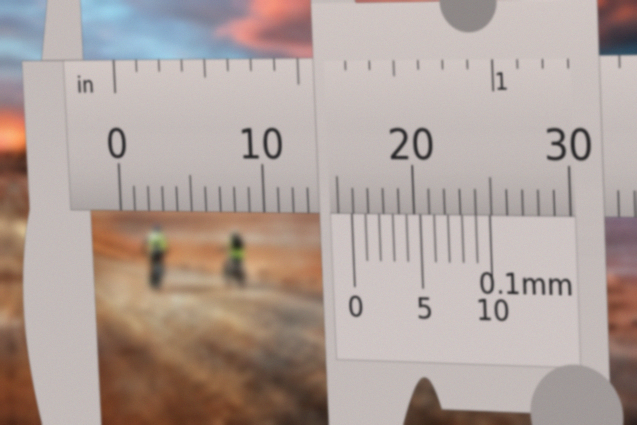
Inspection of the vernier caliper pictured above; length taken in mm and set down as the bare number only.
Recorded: 15.9
